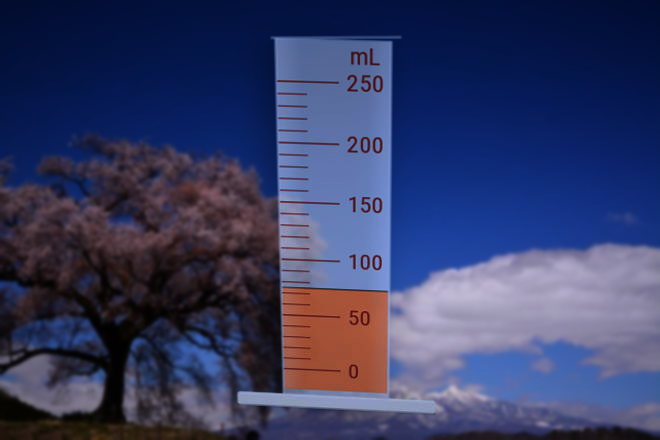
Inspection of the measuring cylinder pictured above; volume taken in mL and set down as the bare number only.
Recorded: 75
